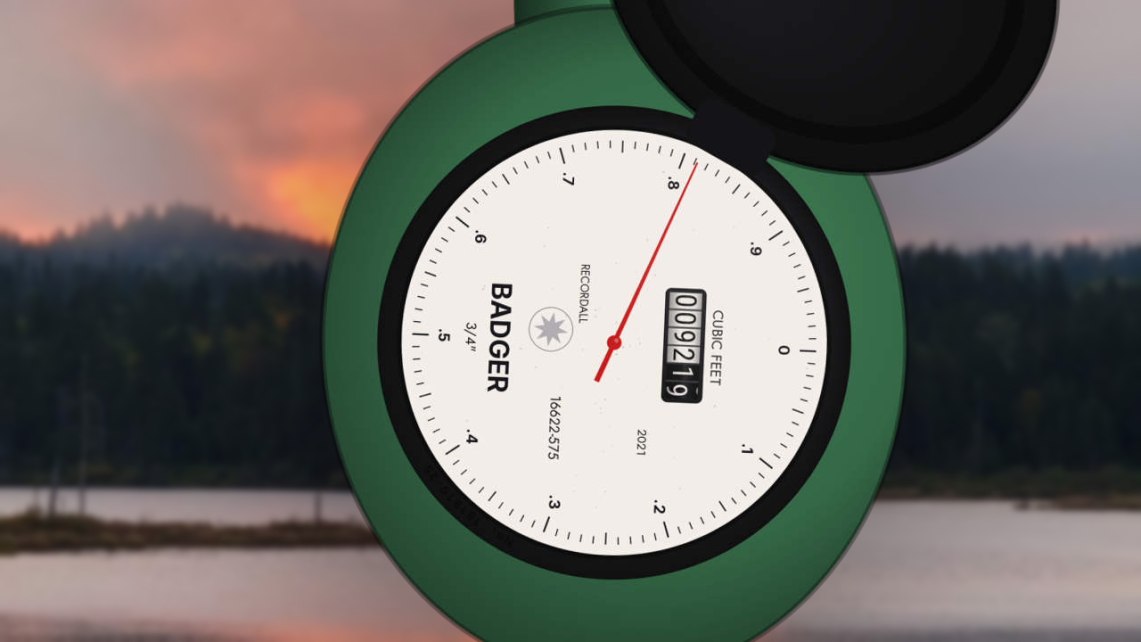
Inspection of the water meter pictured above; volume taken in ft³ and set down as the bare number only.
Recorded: 9218.81
